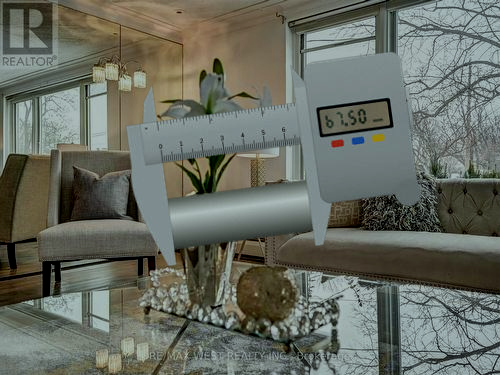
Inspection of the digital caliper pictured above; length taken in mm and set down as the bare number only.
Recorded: 67.50
